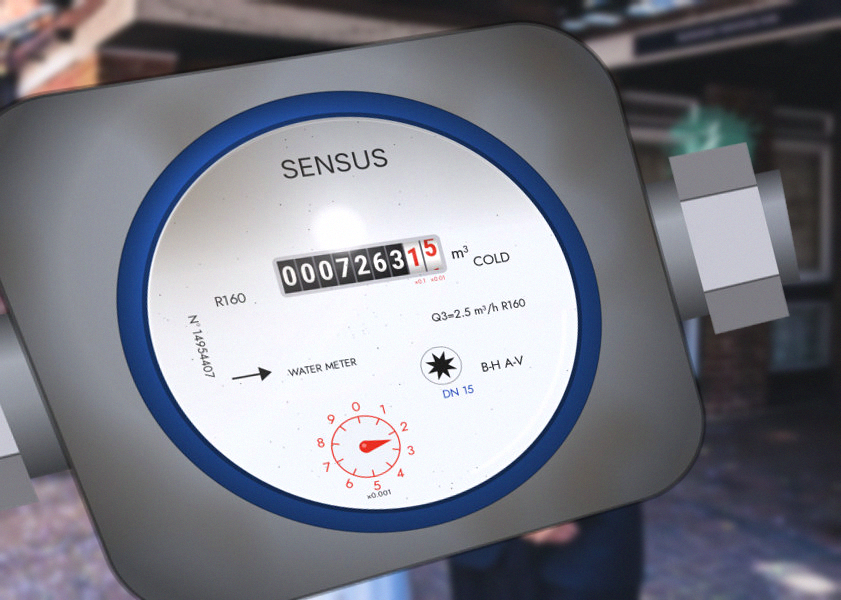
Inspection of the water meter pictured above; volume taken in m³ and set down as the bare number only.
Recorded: 7263.152
